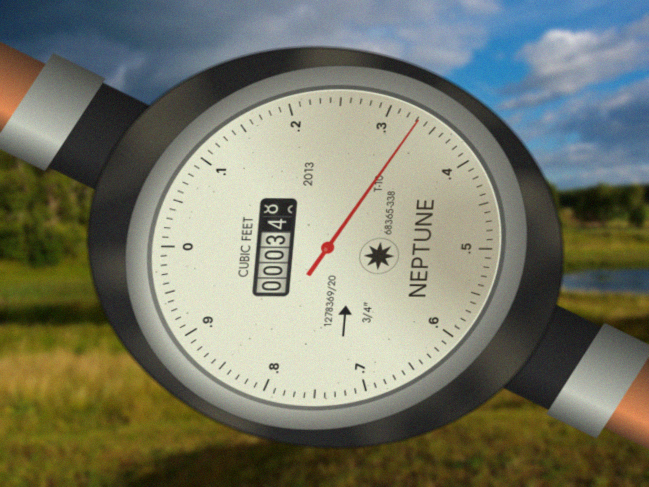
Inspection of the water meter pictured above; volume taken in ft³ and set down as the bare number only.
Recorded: 348.33
